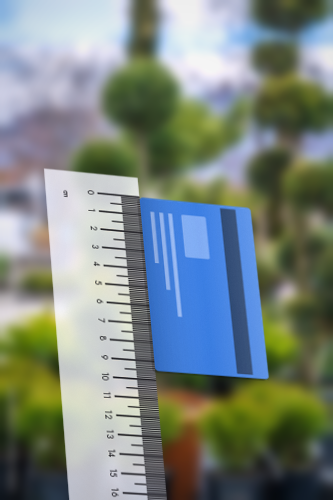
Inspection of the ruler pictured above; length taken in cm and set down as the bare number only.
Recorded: 9.5
